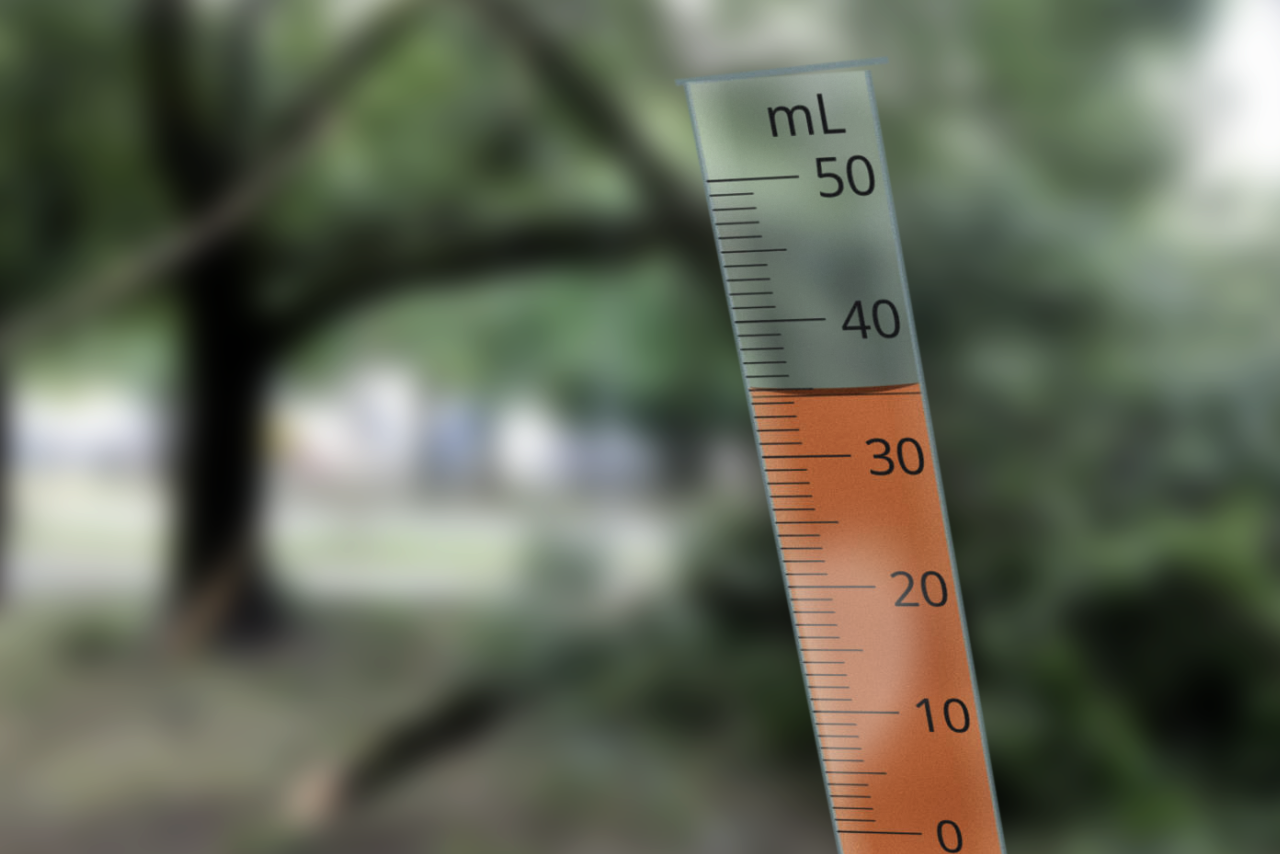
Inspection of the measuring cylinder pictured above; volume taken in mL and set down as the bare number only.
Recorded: 34.5
